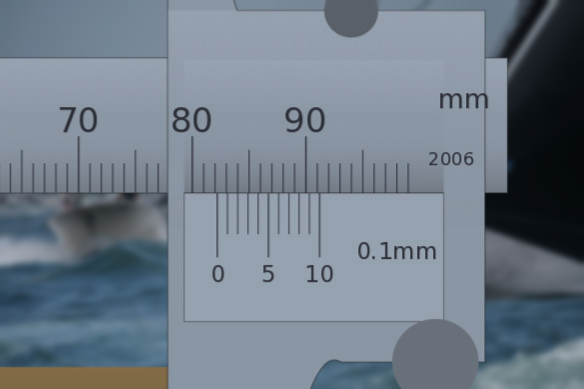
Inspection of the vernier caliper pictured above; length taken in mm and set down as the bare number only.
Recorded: 82.2
